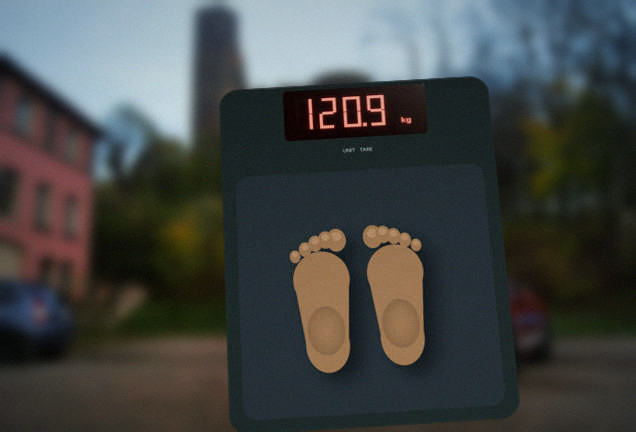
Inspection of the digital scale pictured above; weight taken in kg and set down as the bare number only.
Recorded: 120.9
